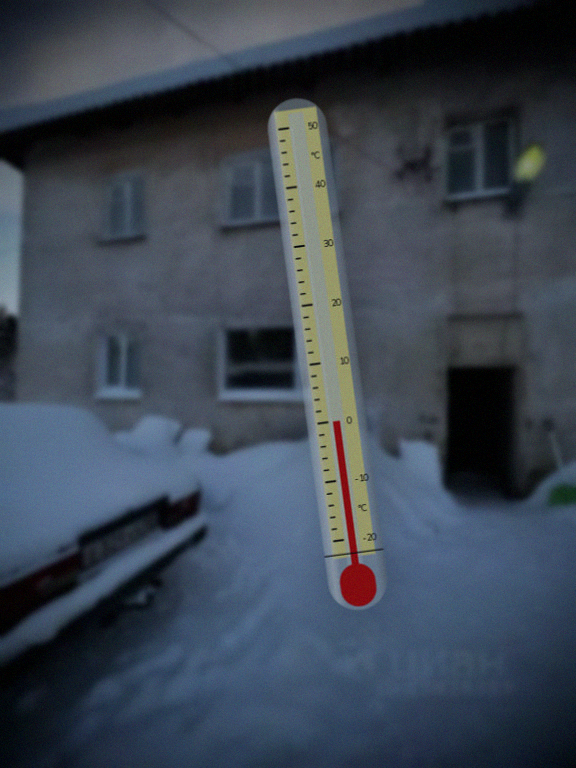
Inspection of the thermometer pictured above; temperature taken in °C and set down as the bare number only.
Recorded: 0
